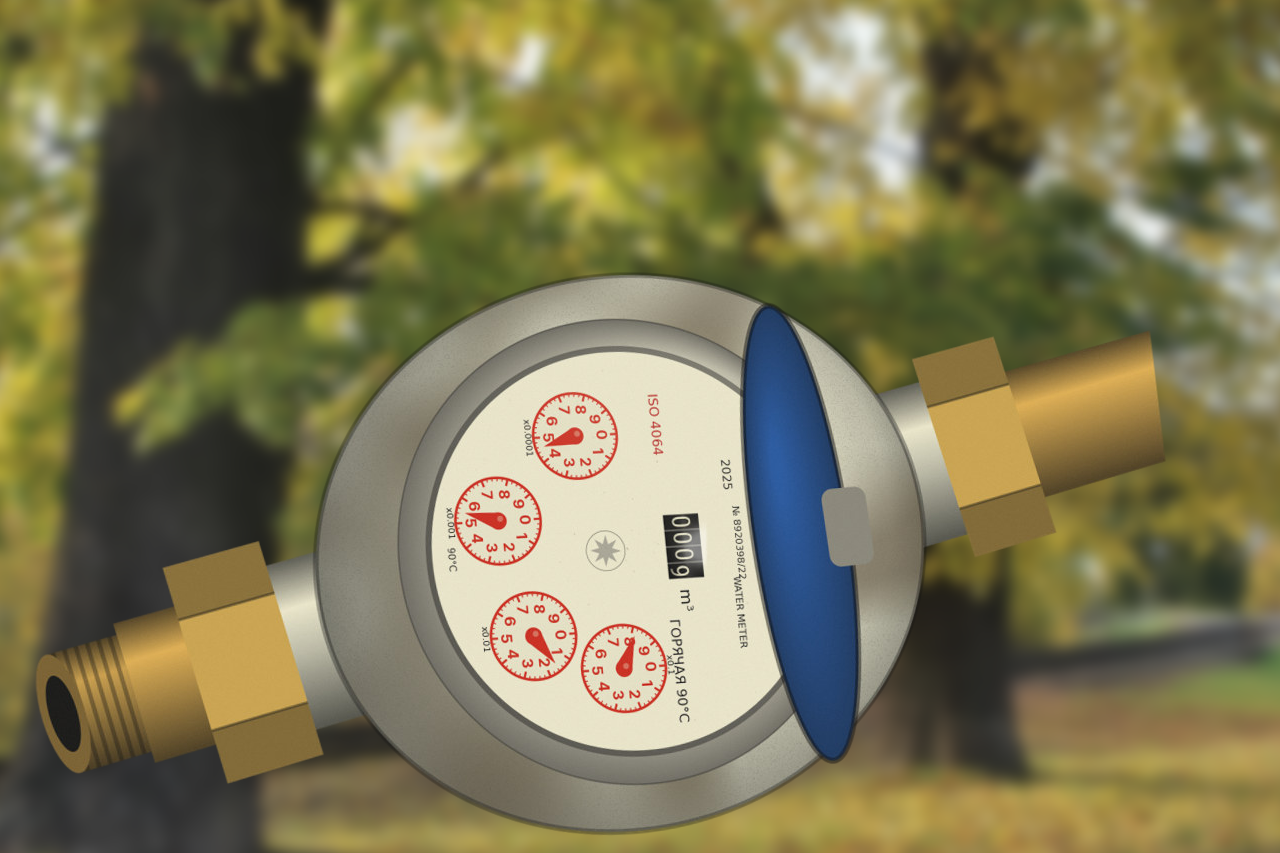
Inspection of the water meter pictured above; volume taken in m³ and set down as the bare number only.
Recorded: 8.8154
